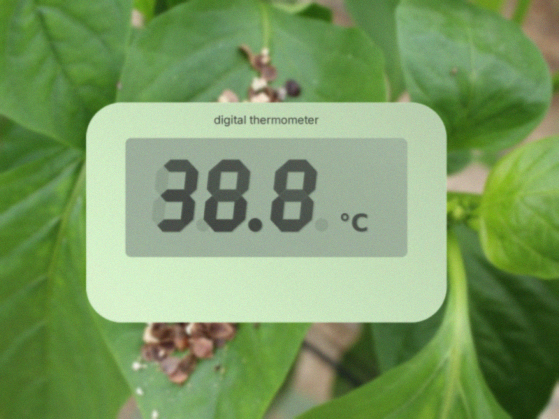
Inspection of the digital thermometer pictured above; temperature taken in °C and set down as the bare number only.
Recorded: 38.8
